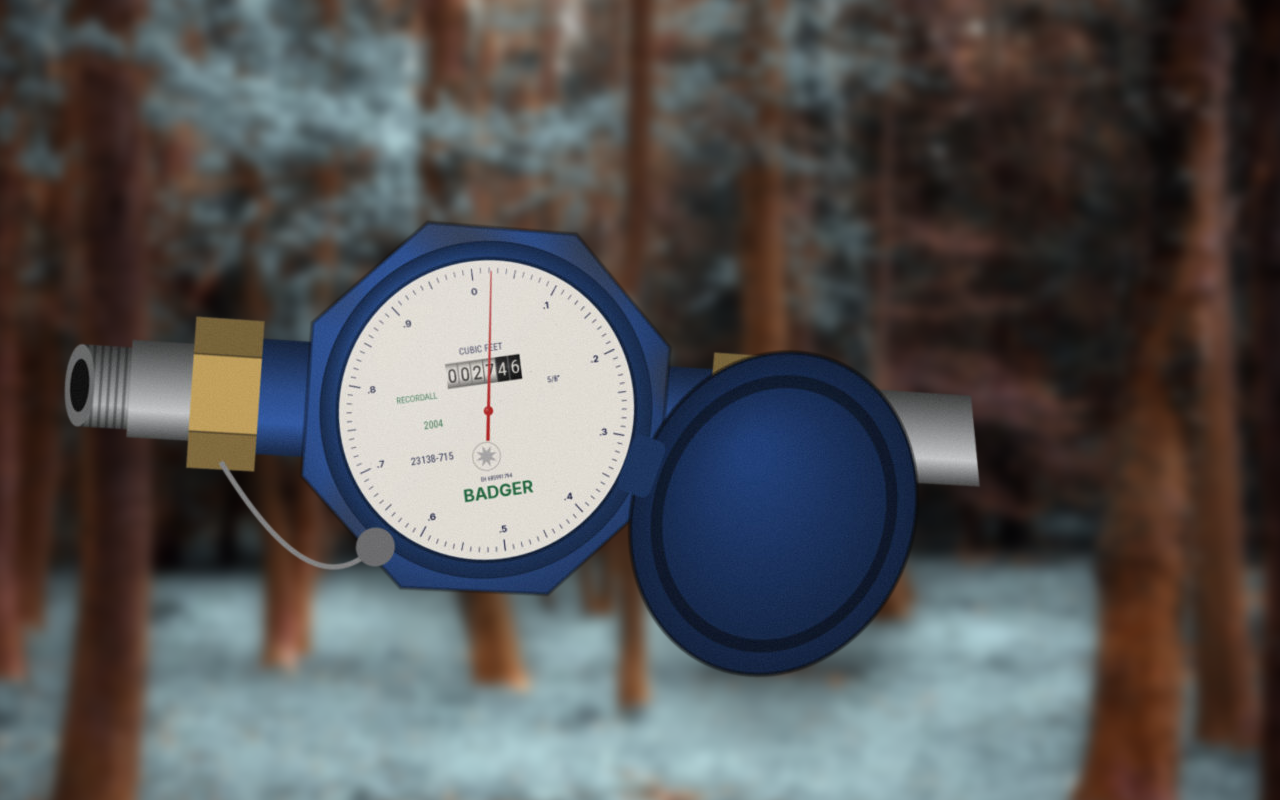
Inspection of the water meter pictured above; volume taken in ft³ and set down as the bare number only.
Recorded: 2746.02
